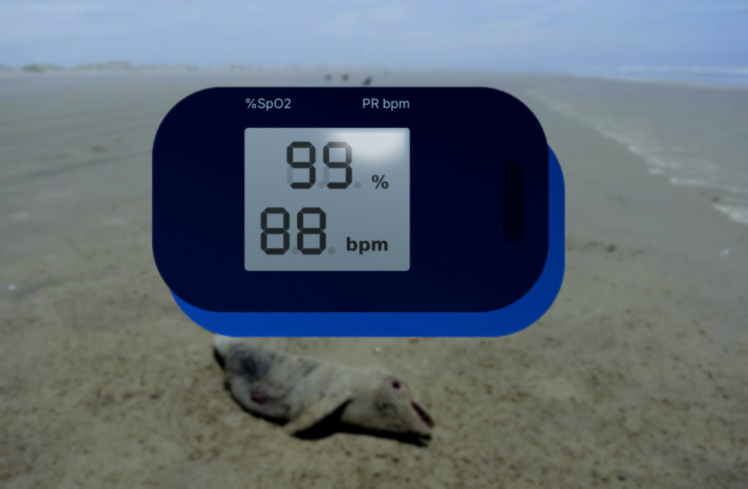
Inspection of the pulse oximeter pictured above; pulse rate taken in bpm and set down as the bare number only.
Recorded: 88
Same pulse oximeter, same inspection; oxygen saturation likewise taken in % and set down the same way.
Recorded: 99
